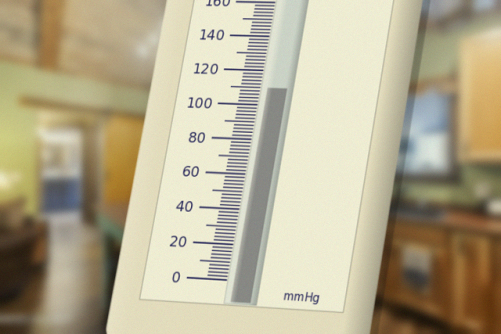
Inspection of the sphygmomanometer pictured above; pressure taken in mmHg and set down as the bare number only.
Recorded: 110
